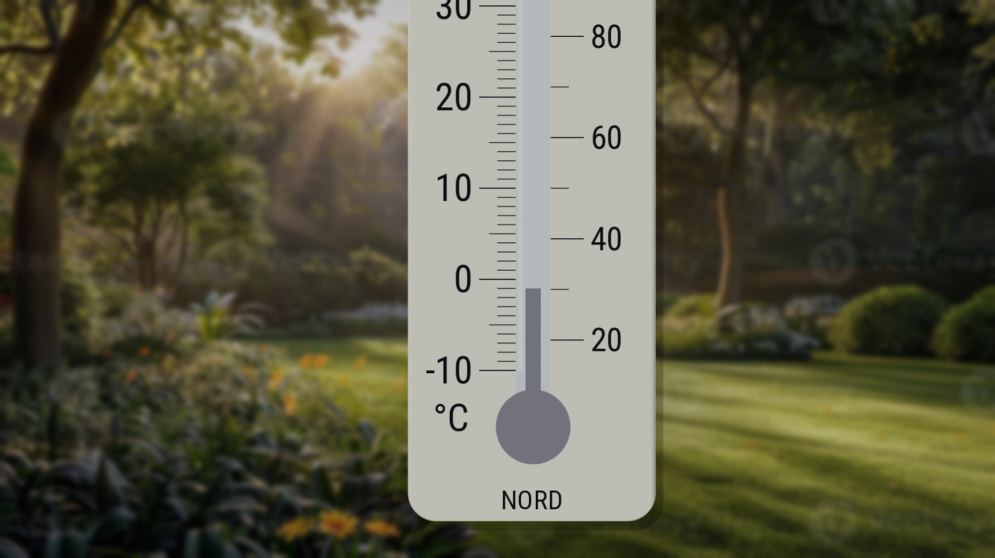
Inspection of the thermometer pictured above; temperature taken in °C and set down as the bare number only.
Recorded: -1
